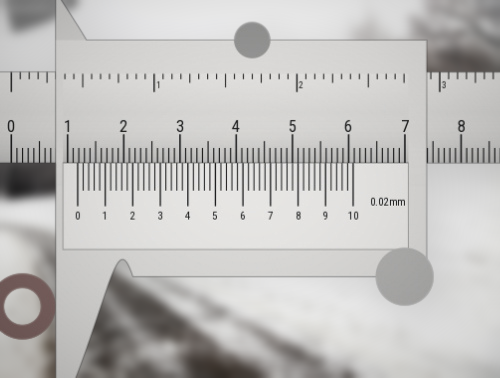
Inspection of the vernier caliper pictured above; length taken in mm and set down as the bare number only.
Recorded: 11.8
